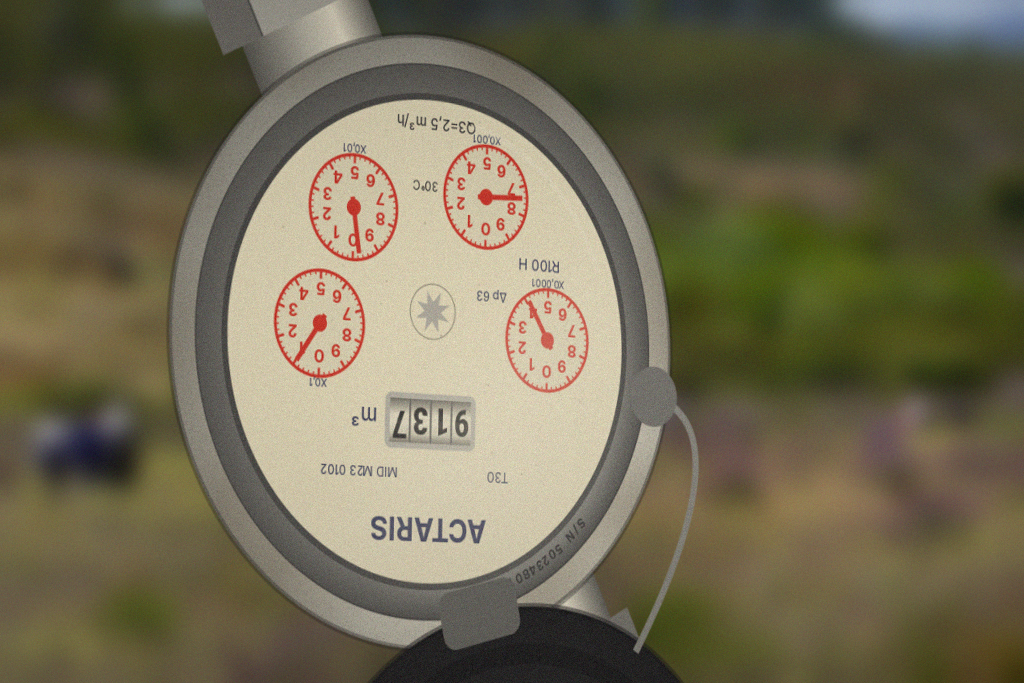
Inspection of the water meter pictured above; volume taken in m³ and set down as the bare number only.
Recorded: 9137.0974
